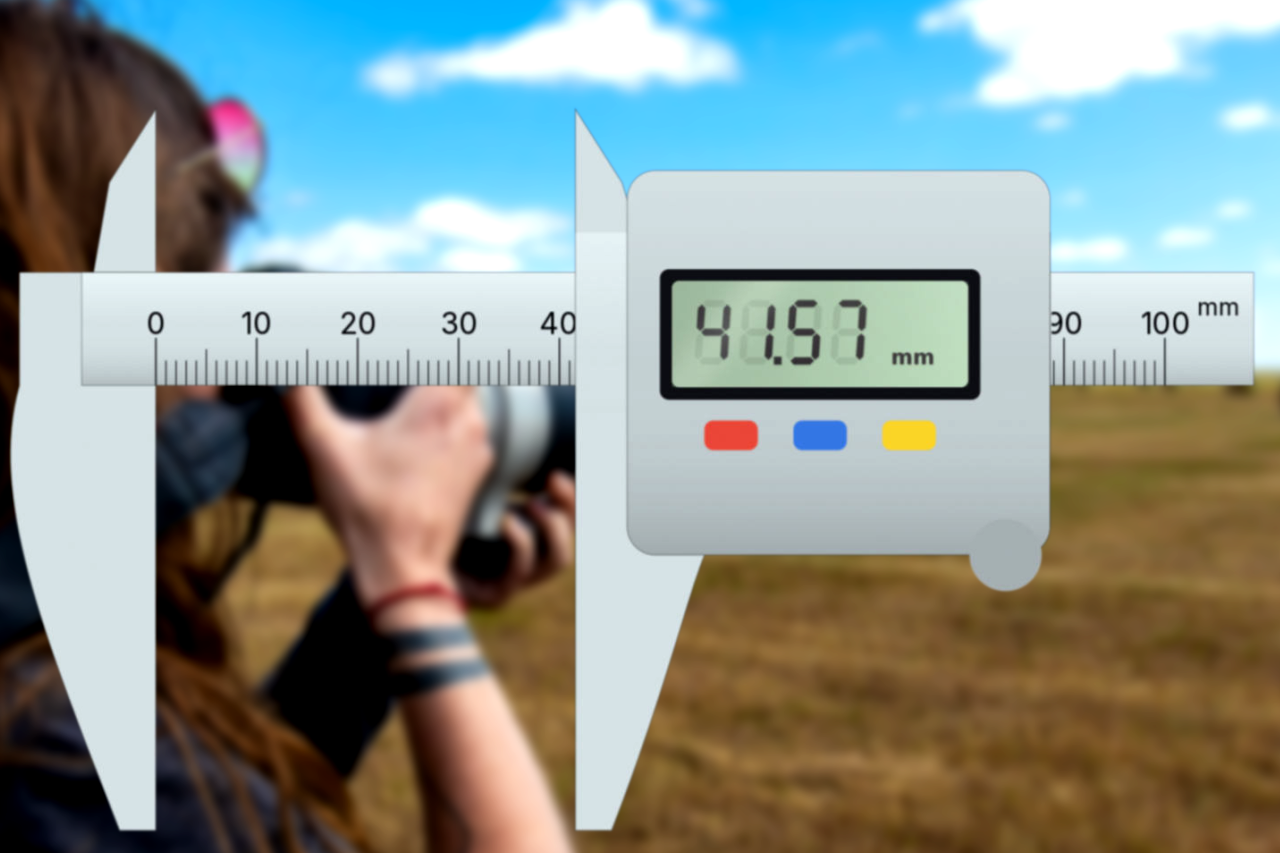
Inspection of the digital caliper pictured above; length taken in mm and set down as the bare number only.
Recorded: 41.57
